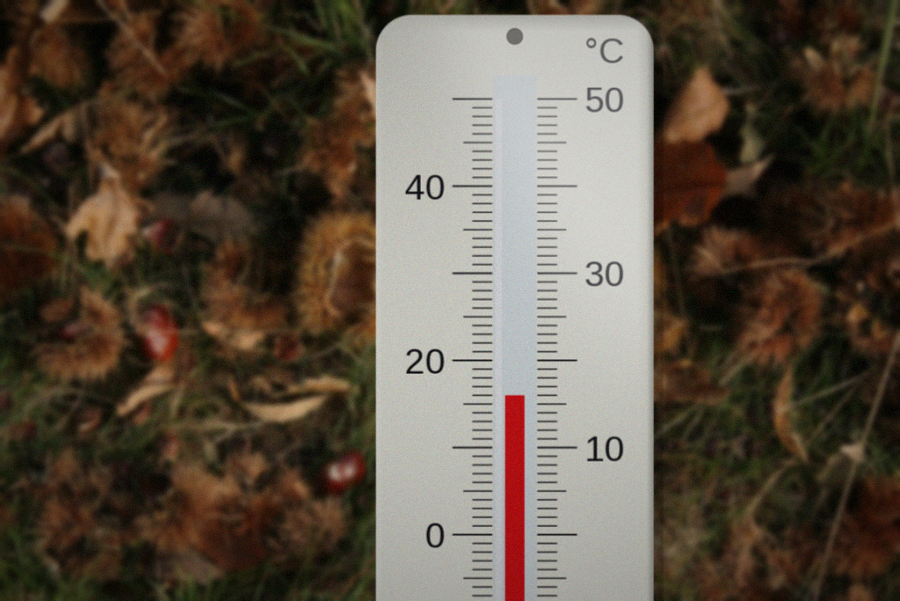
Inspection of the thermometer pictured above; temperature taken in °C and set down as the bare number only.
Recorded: 16
